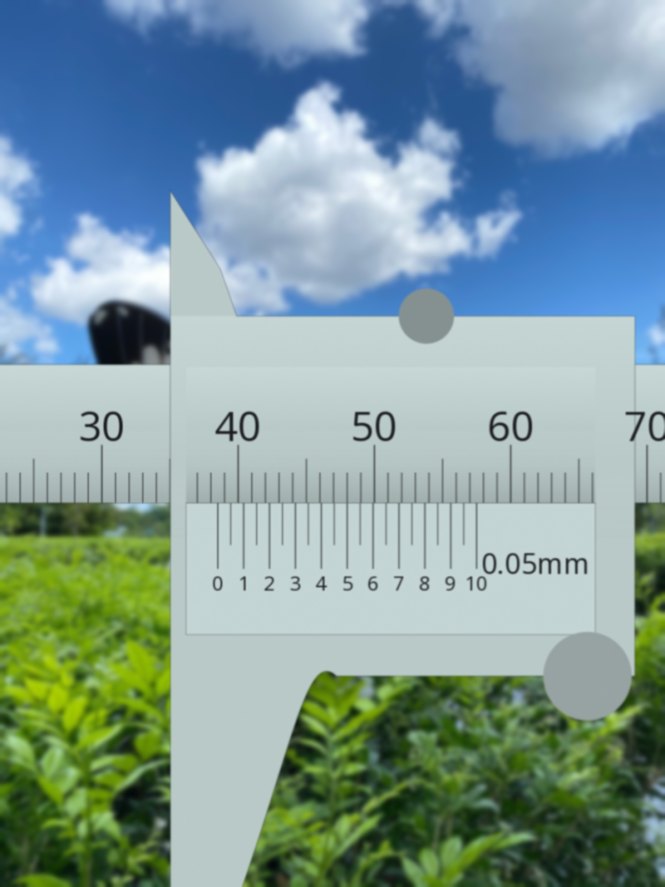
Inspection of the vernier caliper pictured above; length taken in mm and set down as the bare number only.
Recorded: 38.5
